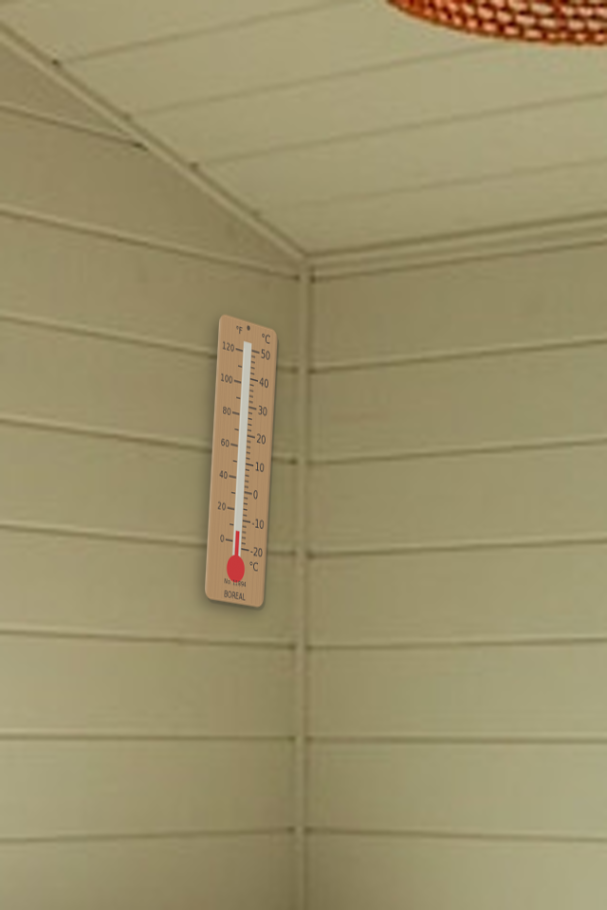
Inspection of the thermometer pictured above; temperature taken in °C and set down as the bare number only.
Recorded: -14
